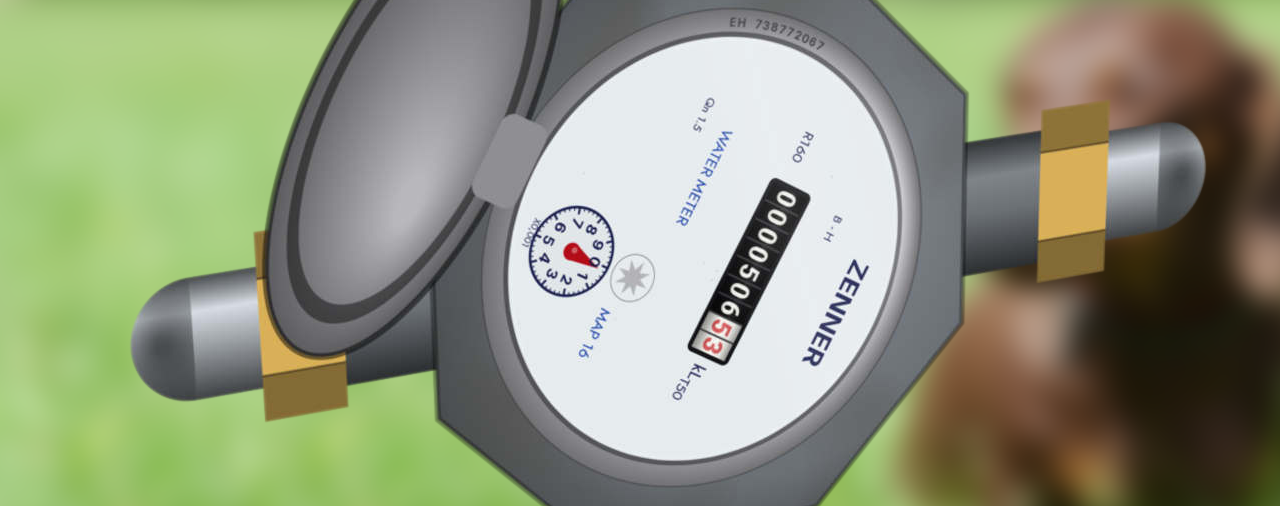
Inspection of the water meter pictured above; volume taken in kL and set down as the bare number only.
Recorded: 506.530
